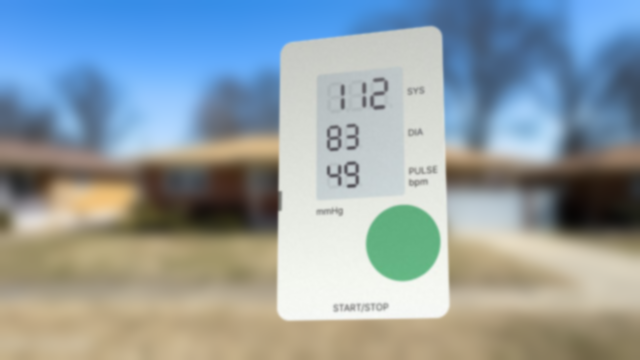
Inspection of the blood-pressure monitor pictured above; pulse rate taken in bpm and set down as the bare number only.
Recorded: 49
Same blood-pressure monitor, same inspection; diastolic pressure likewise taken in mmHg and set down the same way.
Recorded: 83
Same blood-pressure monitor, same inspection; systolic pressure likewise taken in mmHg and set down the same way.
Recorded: 112
